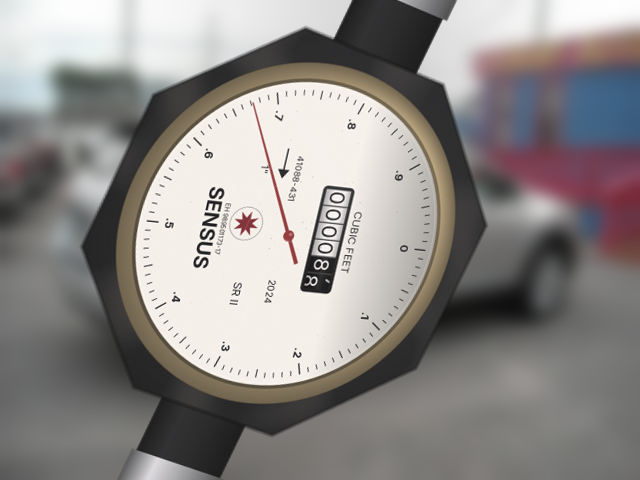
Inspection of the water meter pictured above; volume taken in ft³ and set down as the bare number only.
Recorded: 87.67
